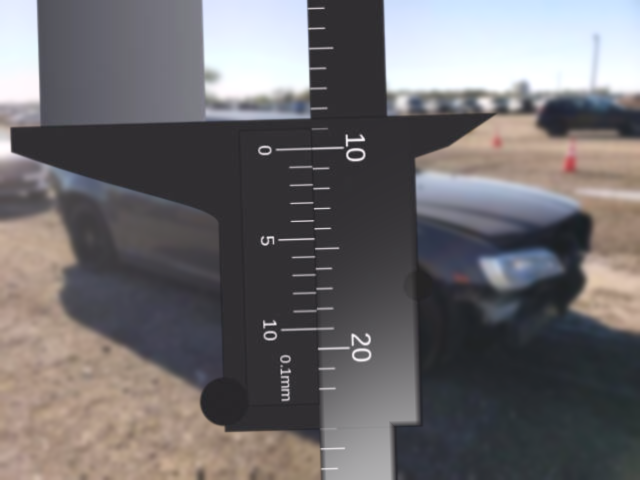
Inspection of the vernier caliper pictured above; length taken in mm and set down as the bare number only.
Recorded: 10.0
